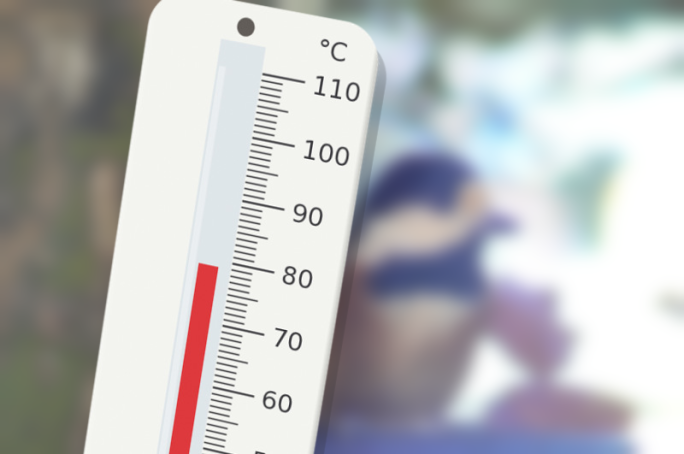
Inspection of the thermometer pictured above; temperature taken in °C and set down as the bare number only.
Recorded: 79
